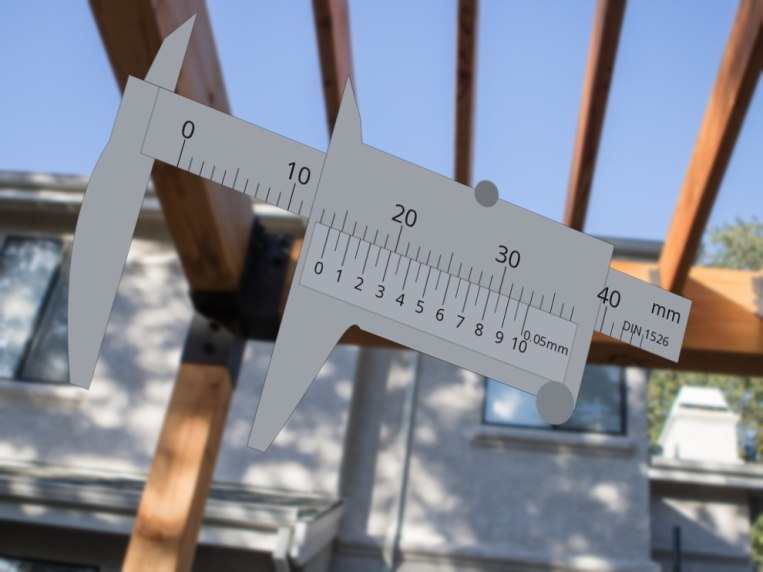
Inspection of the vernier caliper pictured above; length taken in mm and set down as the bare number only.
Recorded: 13.9
